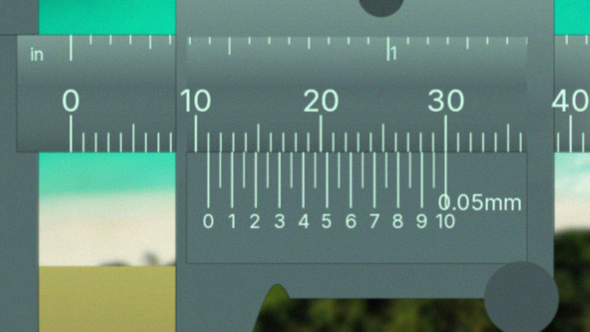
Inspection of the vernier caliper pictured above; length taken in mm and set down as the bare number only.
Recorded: 11.0
